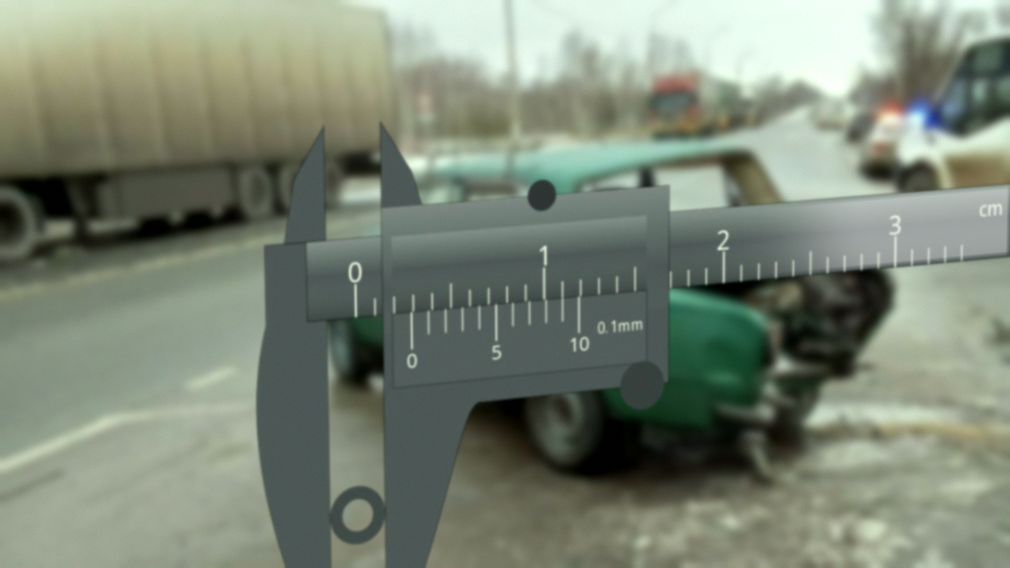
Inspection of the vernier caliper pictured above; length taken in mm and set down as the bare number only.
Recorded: 2.9
